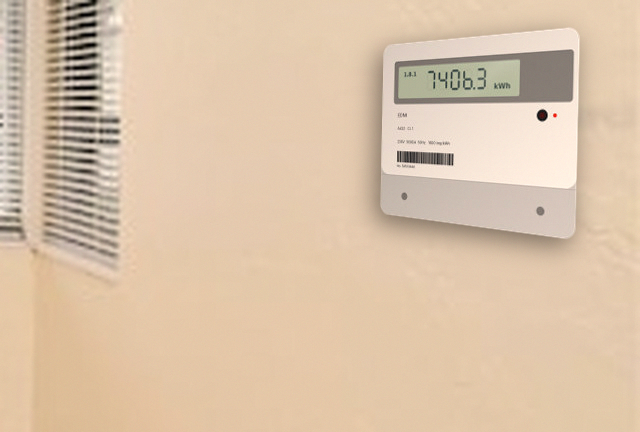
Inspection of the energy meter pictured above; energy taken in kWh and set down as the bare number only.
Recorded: 7406.3
